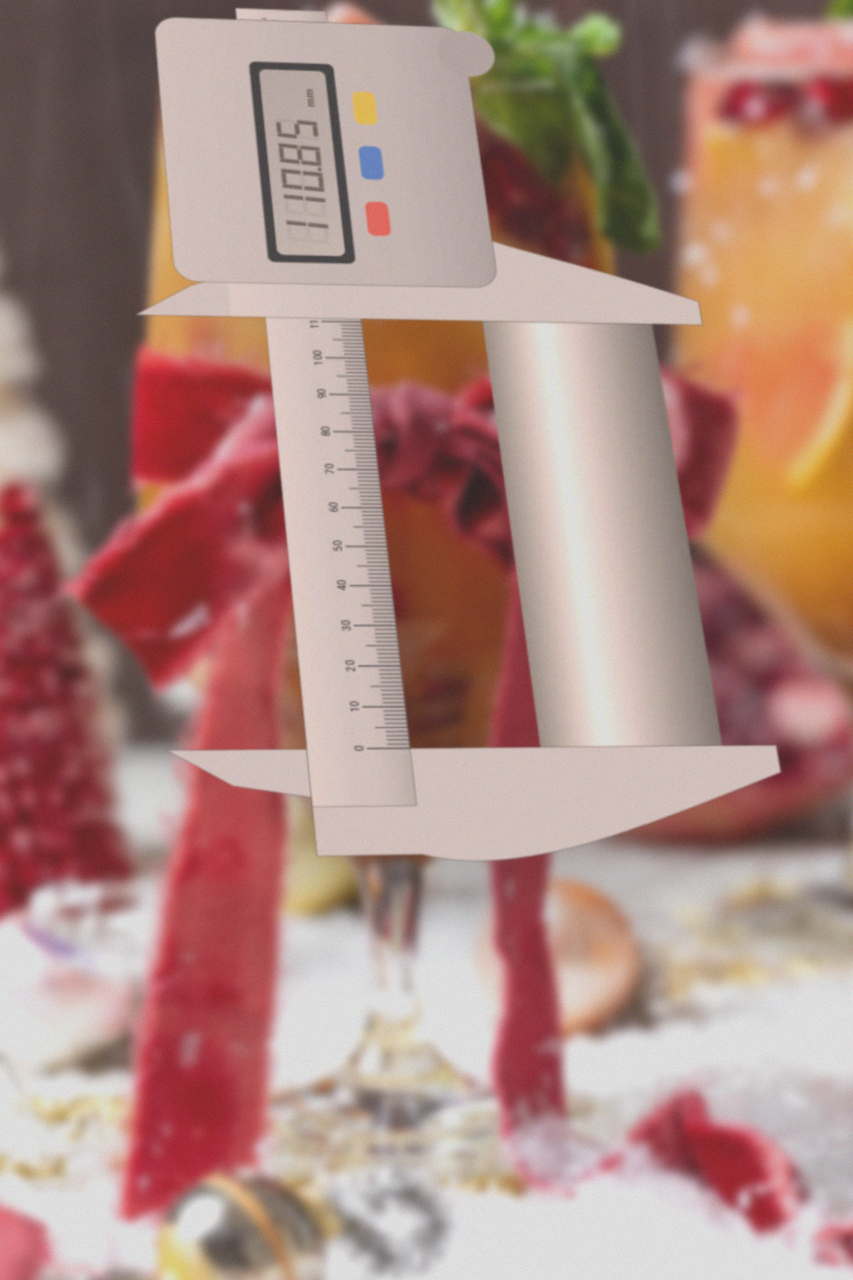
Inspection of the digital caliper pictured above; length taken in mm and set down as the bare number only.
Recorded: 110.85
